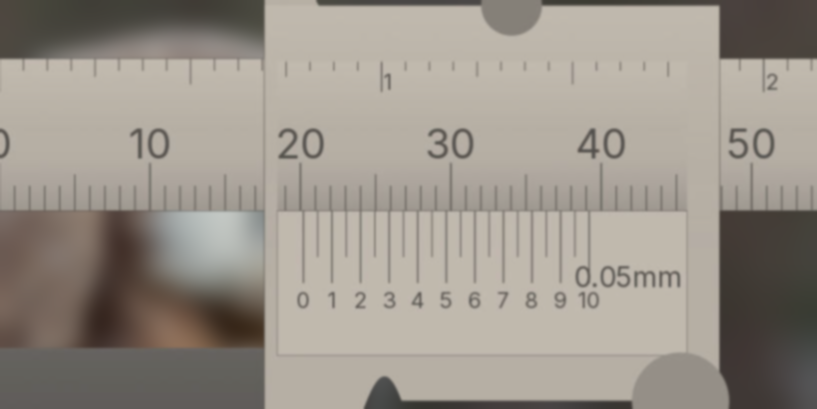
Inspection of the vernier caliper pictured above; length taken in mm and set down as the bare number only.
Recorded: 20.2
